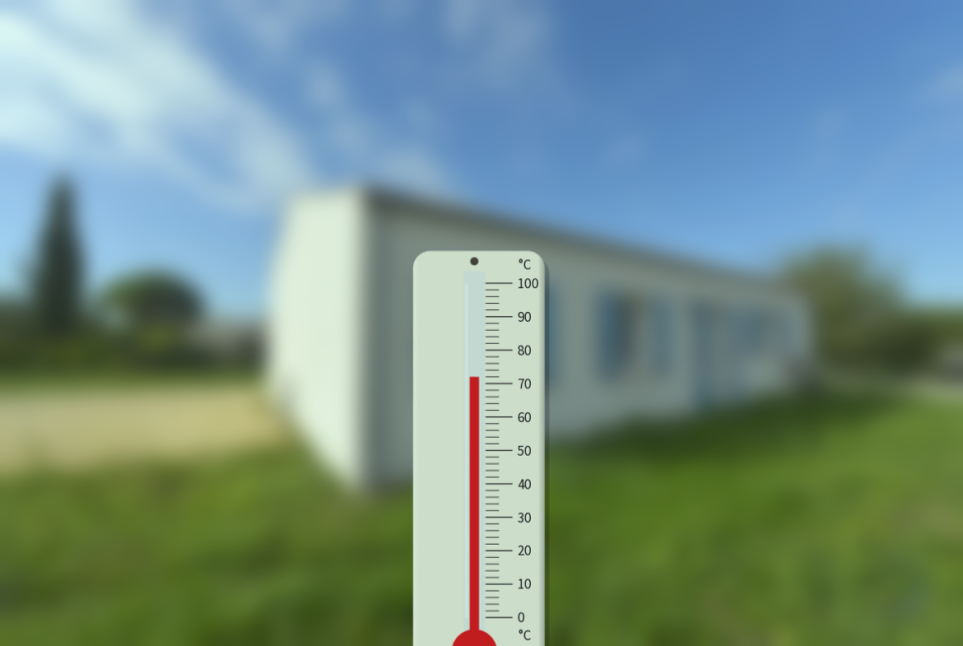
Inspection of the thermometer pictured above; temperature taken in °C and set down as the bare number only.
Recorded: 72
